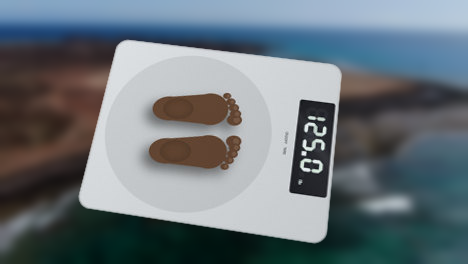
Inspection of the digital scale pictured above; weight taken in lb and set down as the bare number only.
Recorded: 125.0
